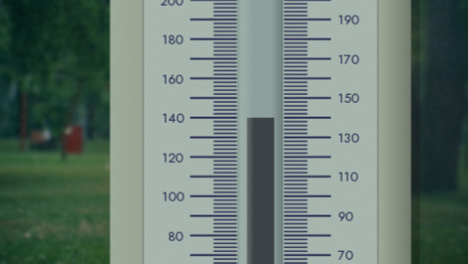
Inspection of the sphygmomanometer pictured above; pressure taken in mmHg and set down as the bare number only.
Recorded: 140
